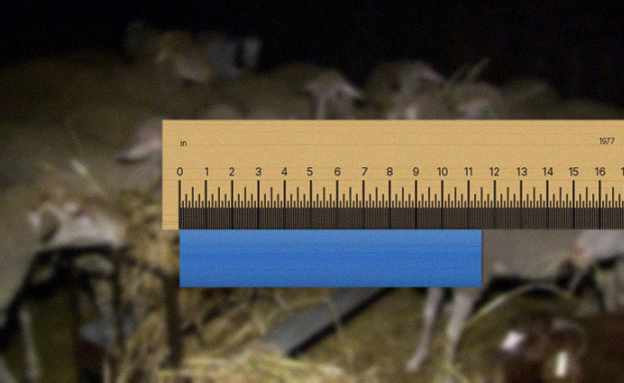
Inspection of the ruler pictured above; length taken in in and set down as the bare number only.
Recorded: 11.5
